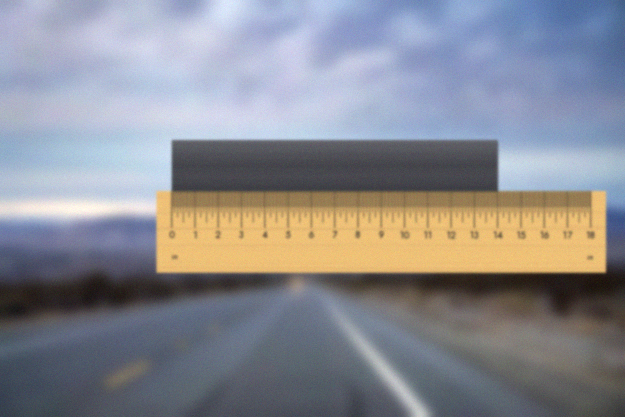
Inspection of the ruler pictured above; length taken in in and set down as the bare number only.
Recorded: 14
